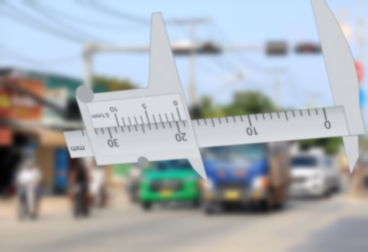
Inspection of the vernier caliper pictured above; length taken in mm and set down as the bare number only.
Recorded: 19.4
